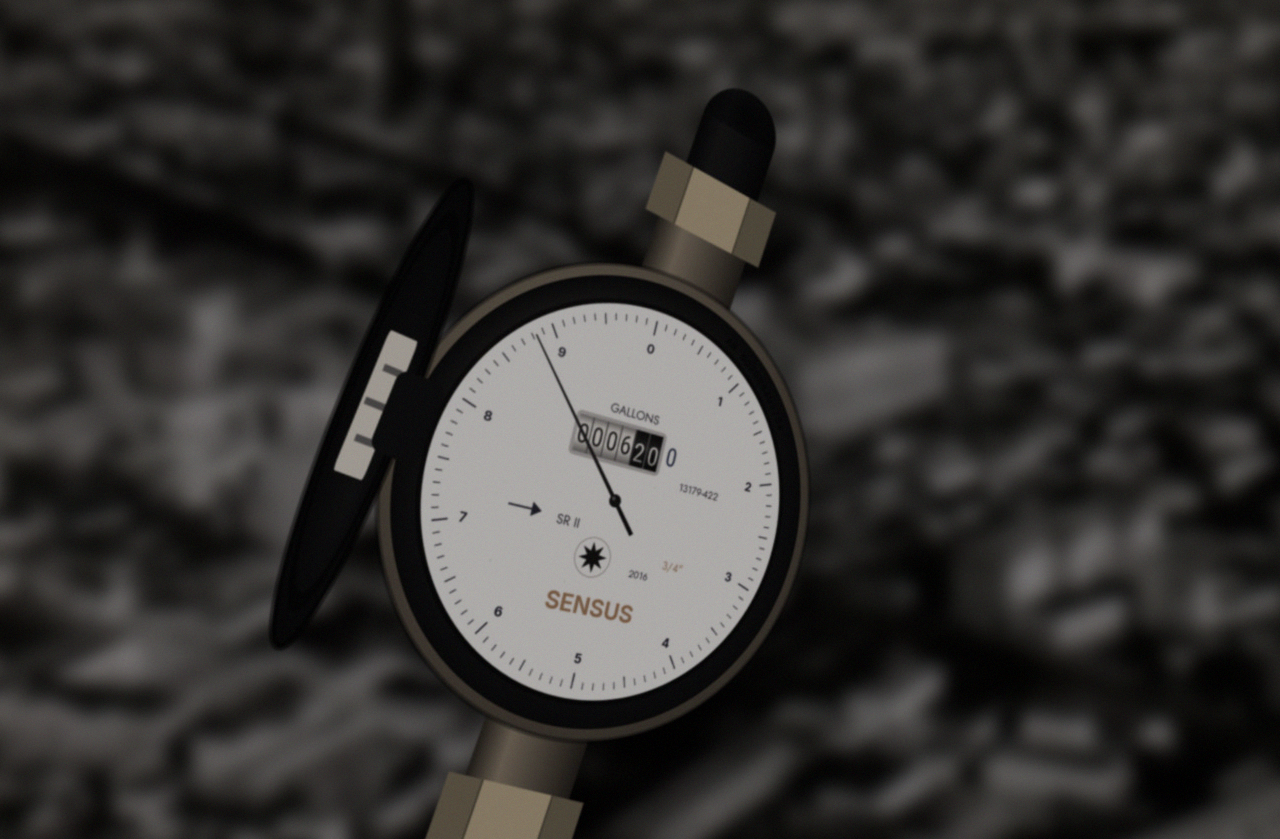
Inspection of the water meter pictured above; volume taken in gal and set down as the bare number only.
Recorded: 6198.8
